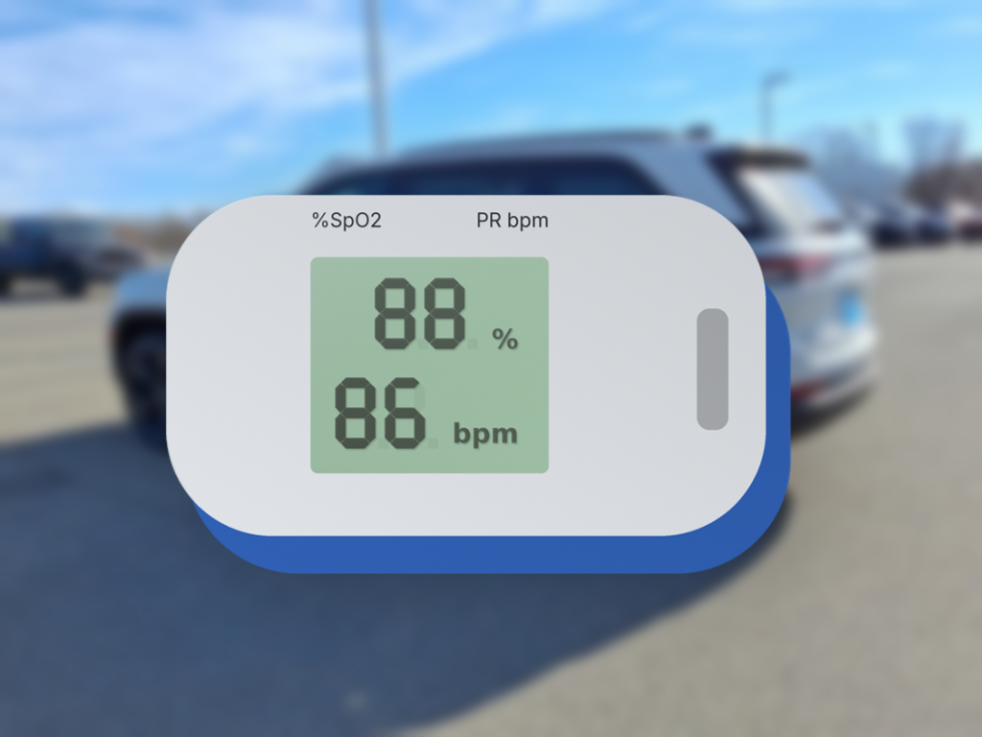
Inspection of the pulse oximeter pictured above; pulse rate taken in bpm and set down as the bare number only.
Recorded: 86
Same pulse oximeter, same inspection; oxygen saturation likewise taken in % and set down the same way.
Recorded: 88
